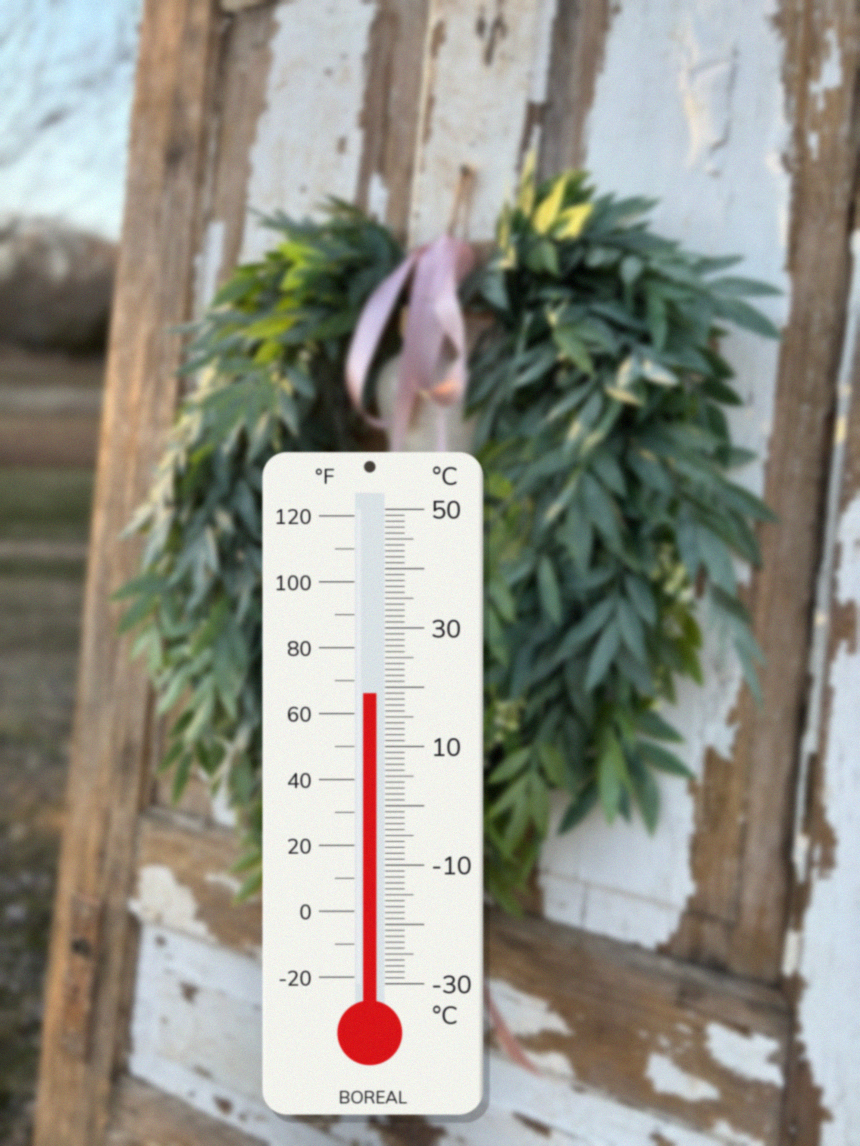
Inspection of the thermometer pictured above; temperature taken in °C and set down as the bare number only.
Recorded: 19
